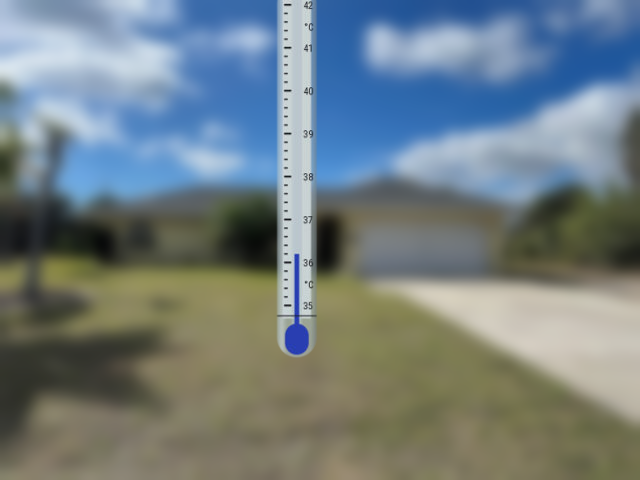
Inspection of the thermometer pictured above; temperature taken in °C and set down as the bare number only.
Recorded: 36.2
